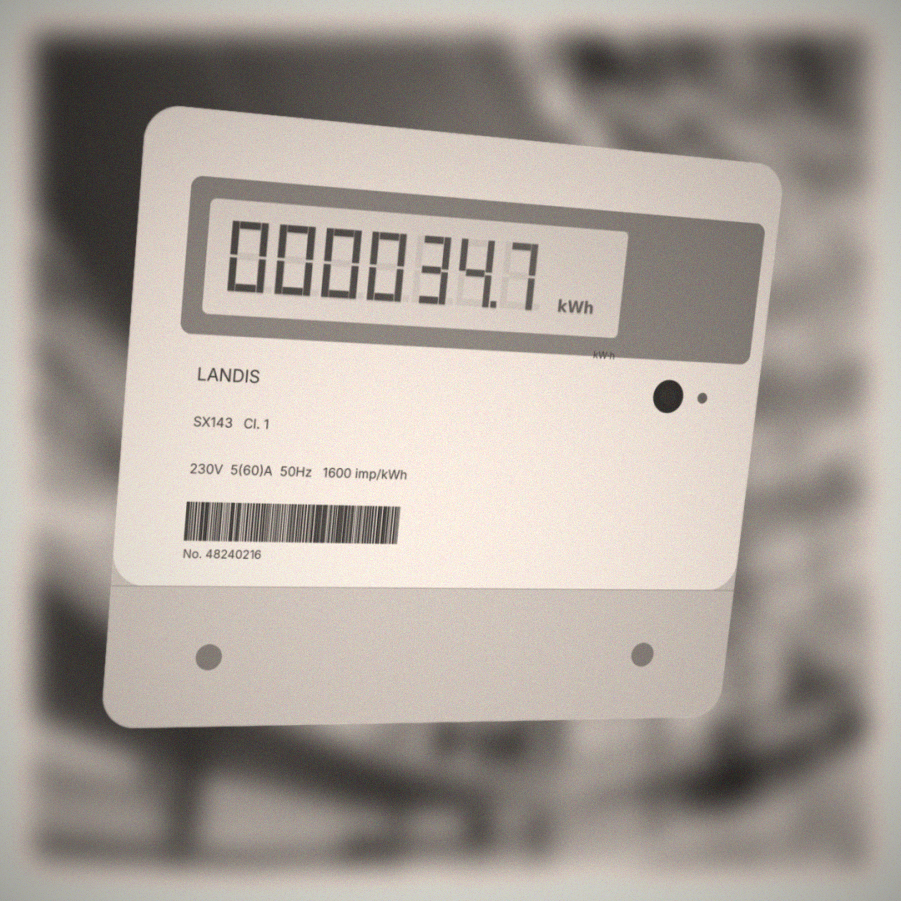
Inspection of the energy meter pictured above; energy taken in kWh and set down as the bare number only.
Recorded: 34.7
